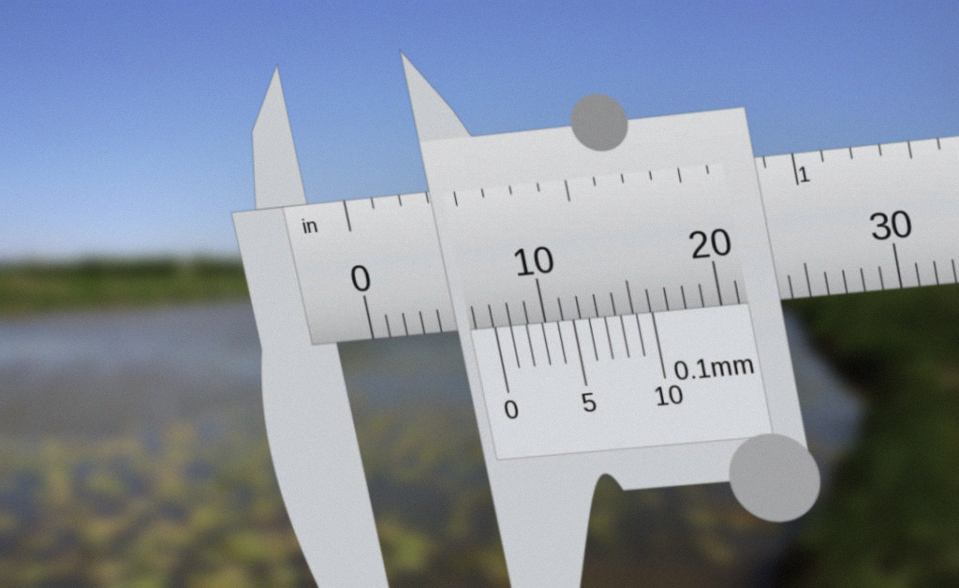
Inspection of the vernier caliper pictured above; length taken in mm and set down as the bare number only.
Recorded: 7.1
